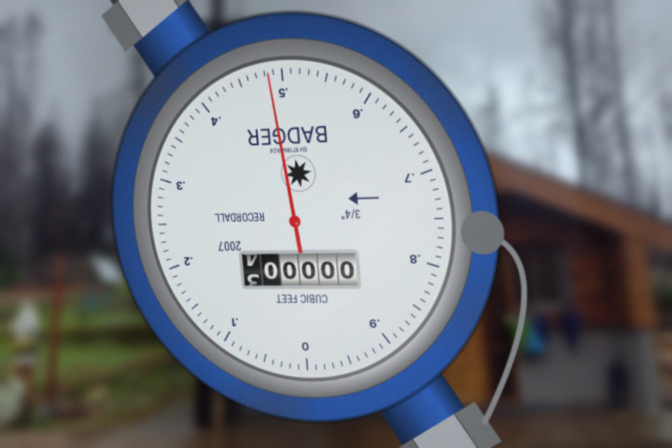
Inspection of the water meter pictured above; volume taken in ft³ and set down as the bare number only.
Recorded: 3.48
